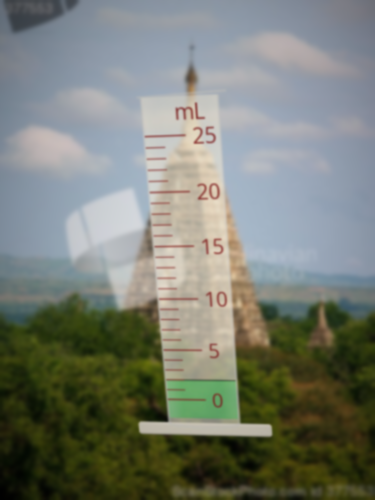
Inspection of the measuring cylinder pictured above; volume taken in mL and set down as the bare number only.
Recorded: 2
